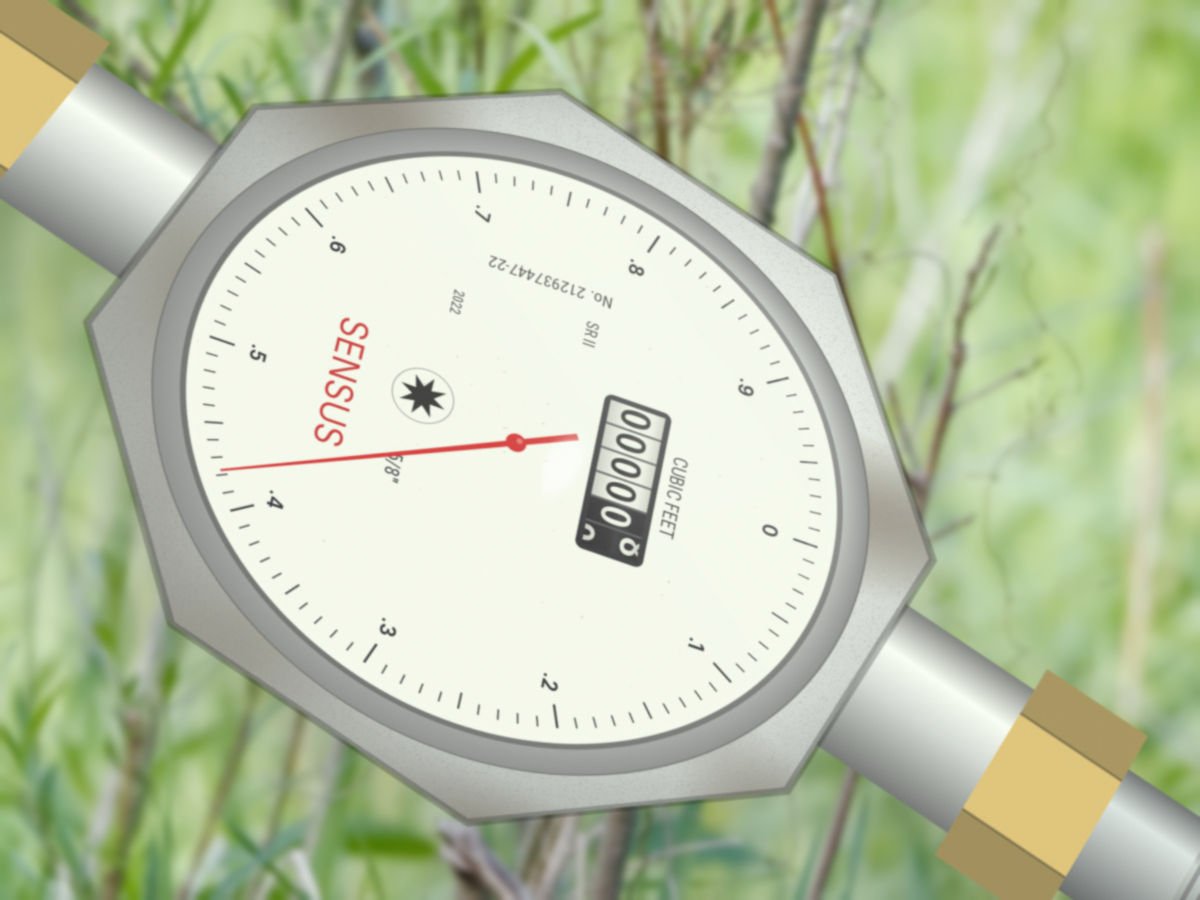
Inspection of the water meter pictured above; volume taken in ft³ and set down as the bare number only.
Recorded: 8.42
